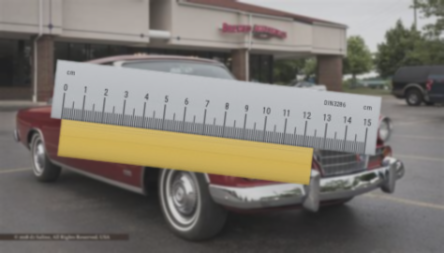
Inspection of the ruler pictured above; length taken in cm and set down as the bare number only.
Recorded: 12.5
